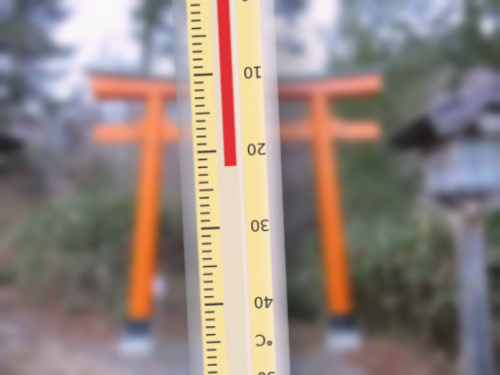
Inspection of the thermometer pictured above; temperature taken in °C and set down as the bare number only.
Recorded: 22
